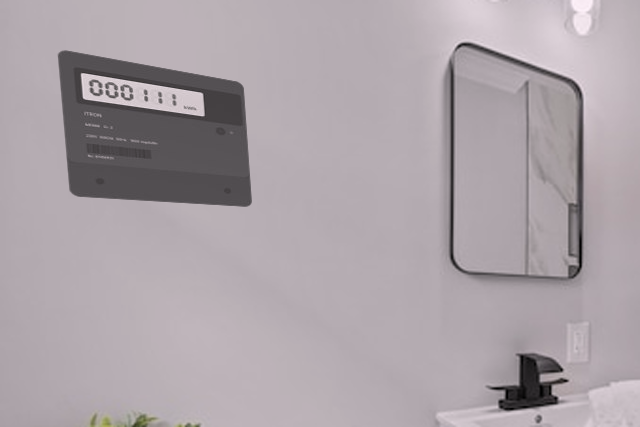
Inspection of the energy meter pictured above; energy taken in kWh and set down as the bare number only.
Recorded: 111
